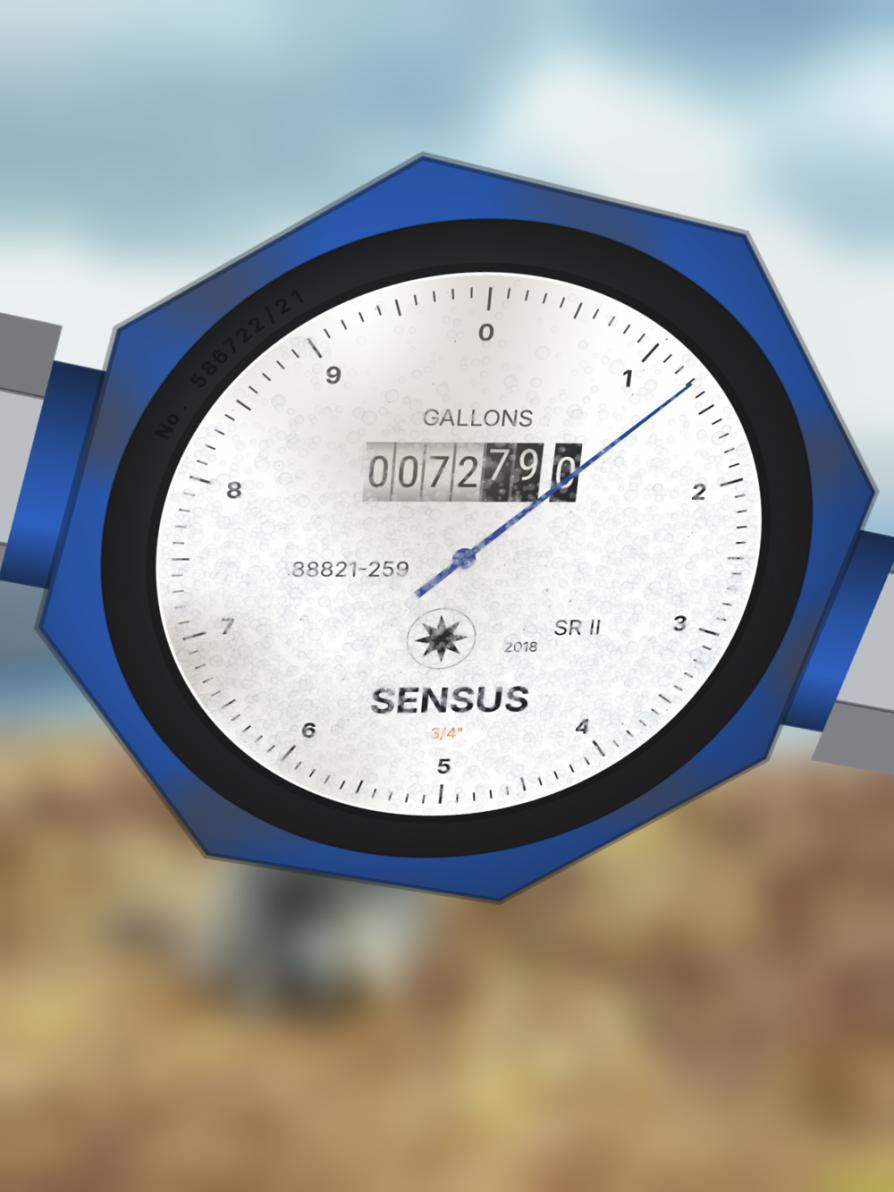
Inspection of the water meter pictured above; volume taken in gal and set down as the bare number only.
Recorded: 72791.3
